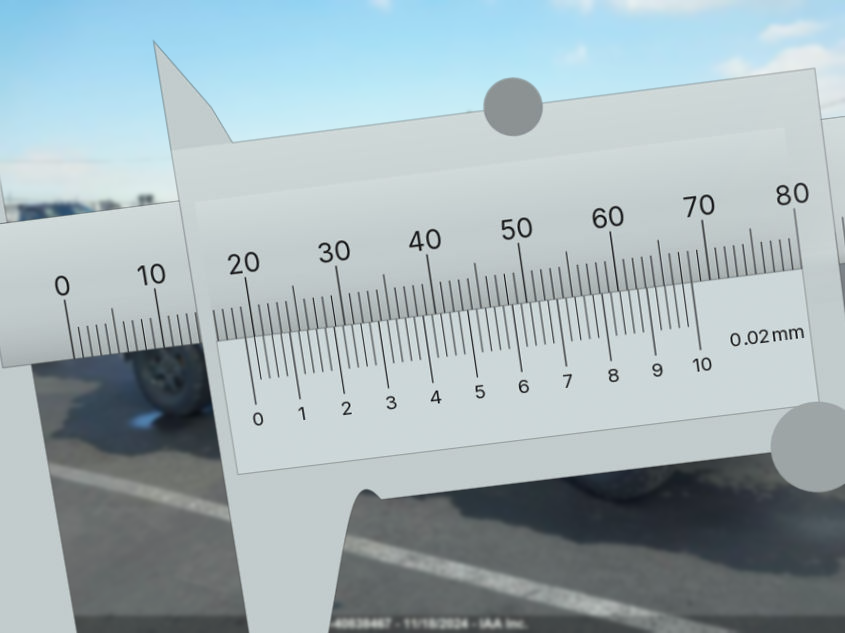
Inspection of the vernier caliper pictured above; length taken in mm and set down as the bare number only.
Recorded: 19.0
